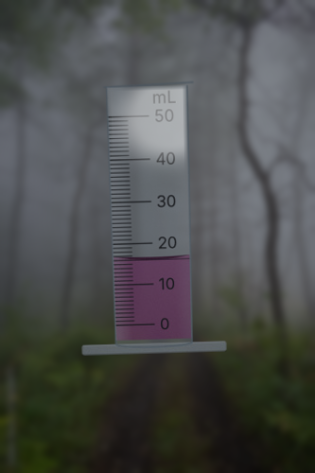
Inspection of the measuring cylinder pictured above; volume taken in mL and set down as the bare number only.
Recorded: 16
